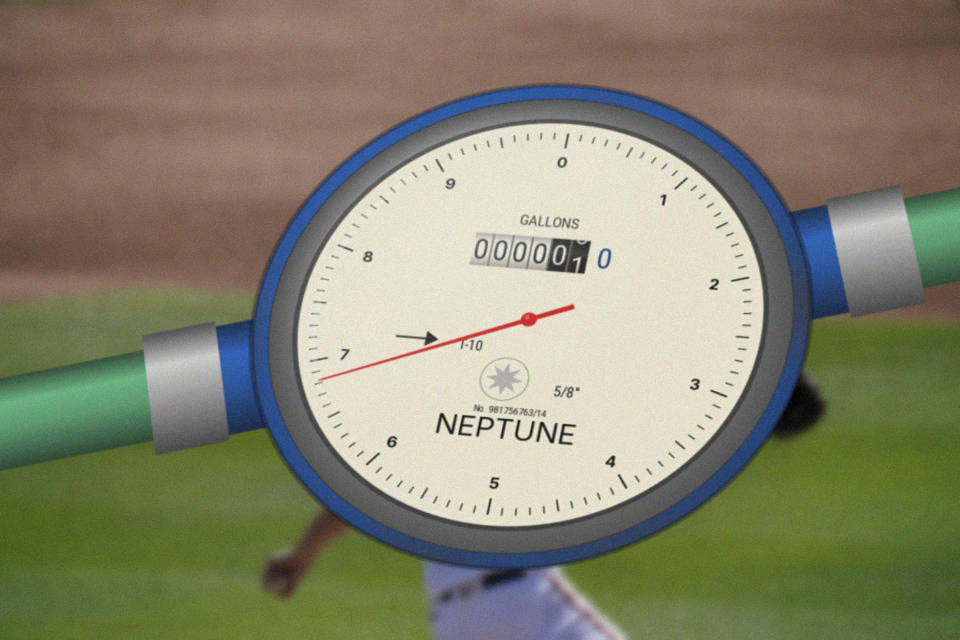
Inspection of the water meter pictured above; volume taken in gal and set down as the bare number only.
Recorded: 6.8
